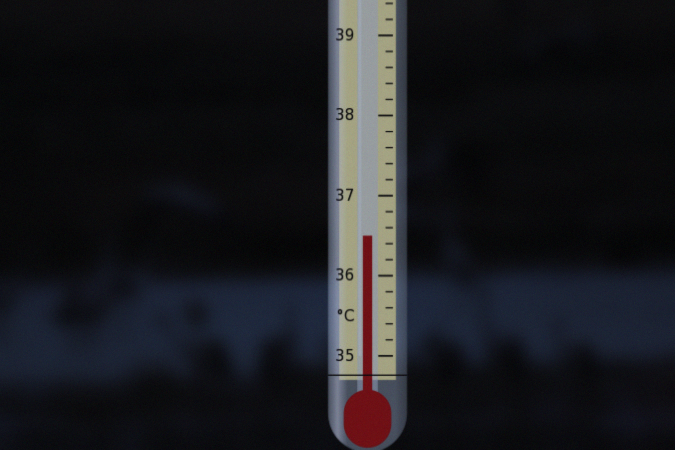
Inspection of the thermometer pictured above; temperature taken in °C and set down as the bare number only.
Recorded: 36.5
